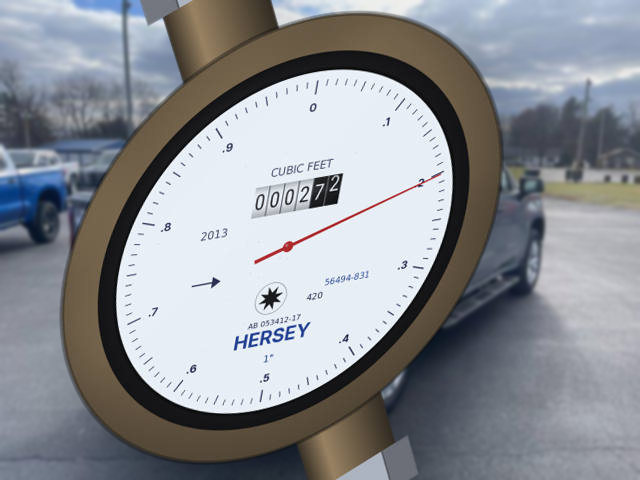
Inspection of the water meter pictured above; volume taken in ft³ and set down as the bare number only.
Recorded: 272.20
